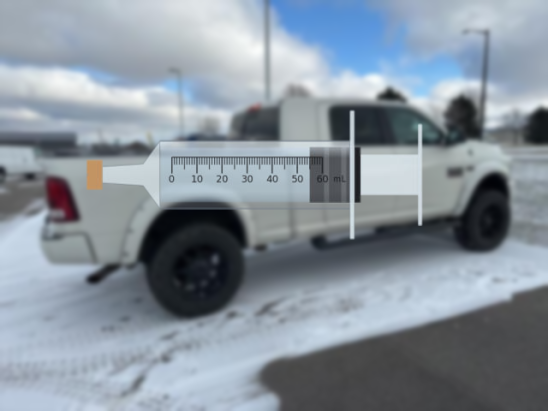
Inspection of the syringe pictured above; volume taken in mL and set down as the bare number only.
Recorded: 55
